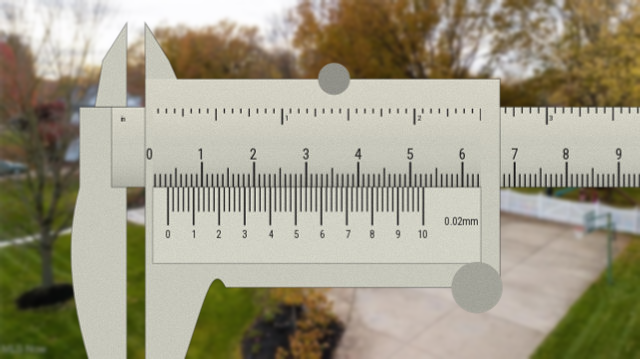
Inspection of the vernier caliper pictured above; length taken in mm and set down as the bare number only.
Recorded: 3.5
